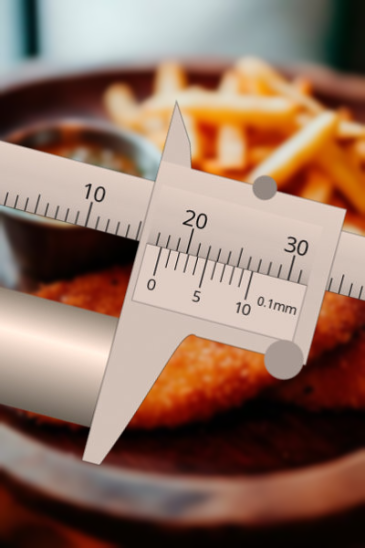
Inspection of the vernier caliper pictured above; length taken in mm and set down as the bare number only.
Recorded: 17.5
